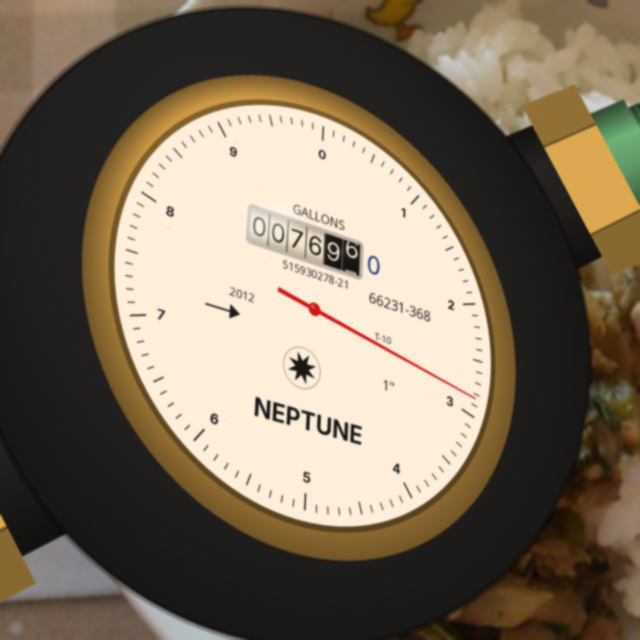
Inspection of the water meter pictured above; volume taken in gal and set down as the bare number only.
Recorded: 76962.8
